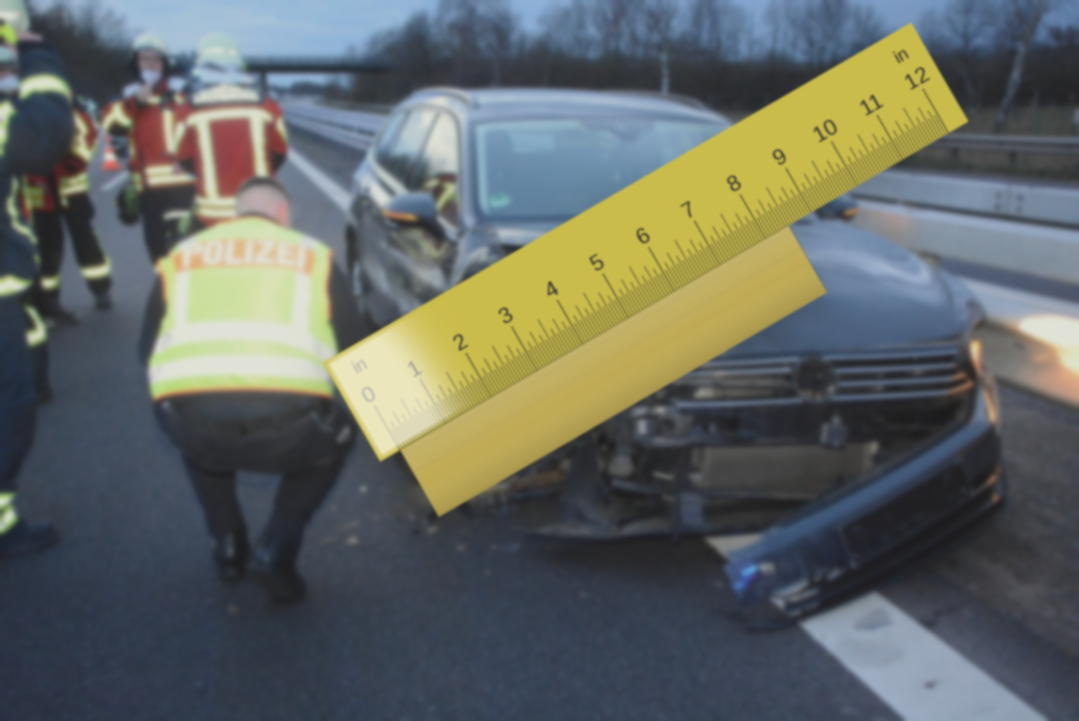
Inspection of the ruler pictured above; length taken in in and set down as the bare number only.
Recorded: 8.5
